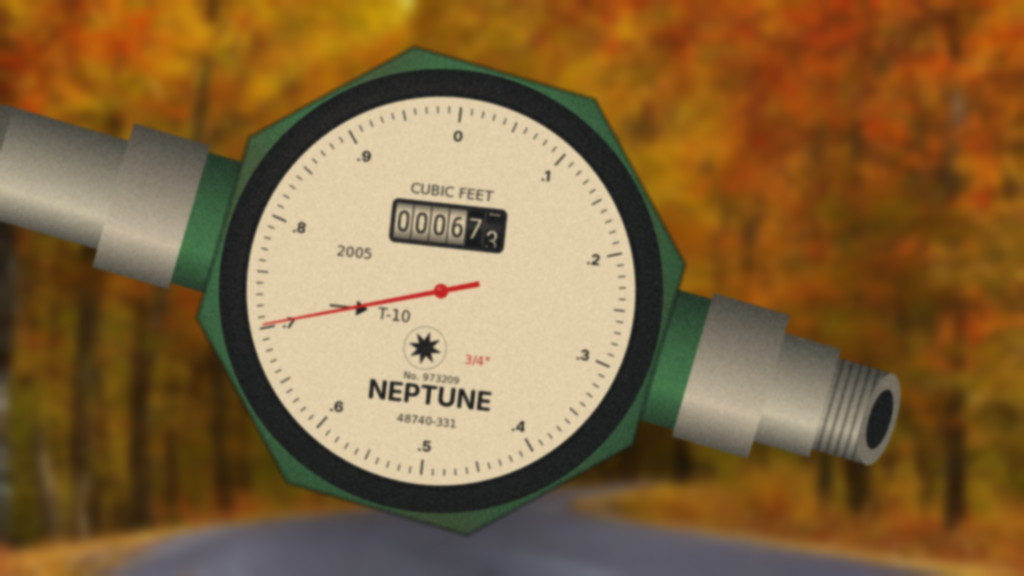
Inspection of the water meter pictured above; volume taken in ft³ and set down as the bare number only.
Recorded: 672.70
